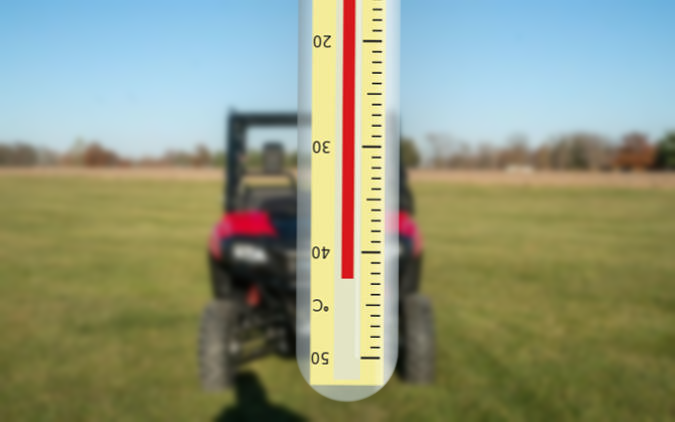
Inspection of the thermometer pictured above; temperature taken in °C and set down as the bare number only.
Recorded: 42.5
